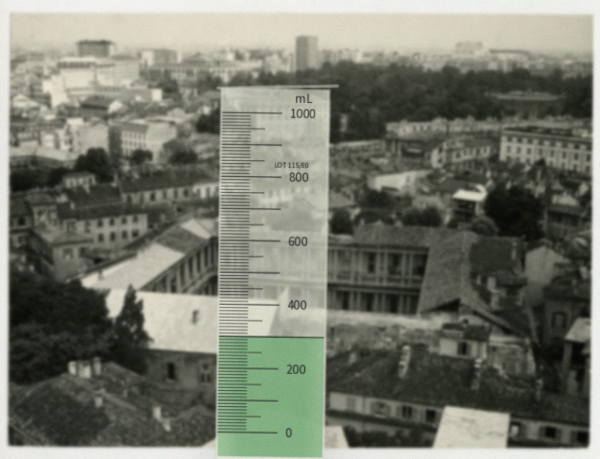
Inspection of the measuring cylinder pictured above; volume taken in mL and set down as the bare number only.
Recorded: 300
